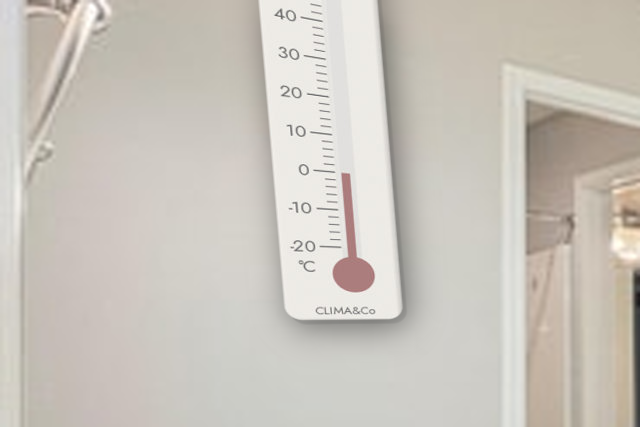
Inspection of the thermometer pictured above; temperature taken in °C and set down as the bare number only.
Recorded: 0
